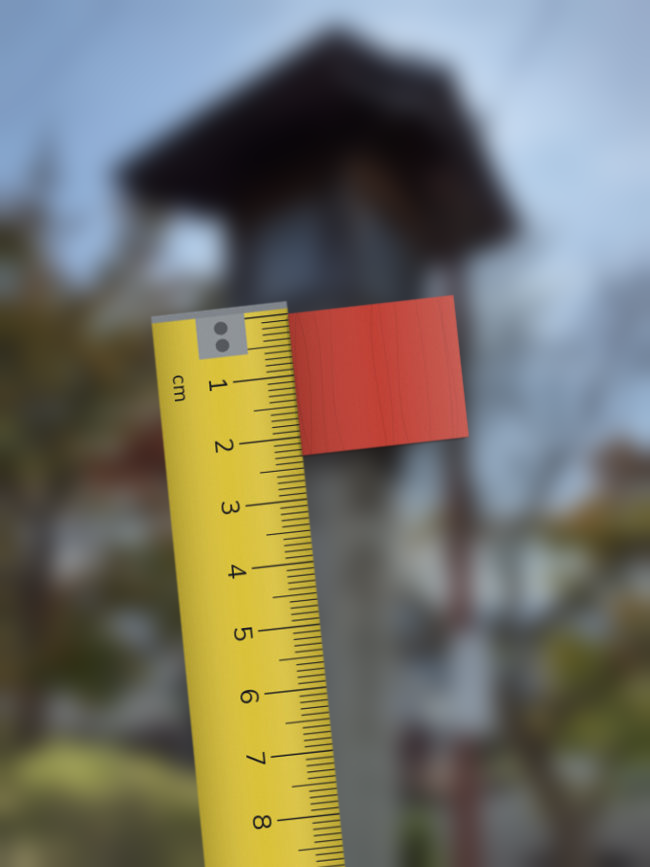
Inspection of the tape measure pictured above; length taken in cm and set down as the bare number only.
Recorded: 2.3
